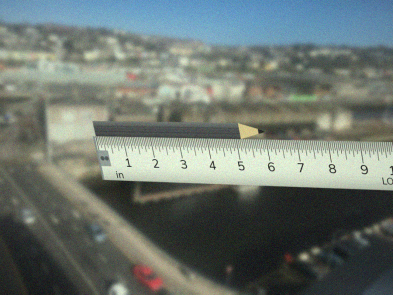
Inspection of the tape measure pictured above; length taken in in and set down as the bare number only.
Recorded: 6
